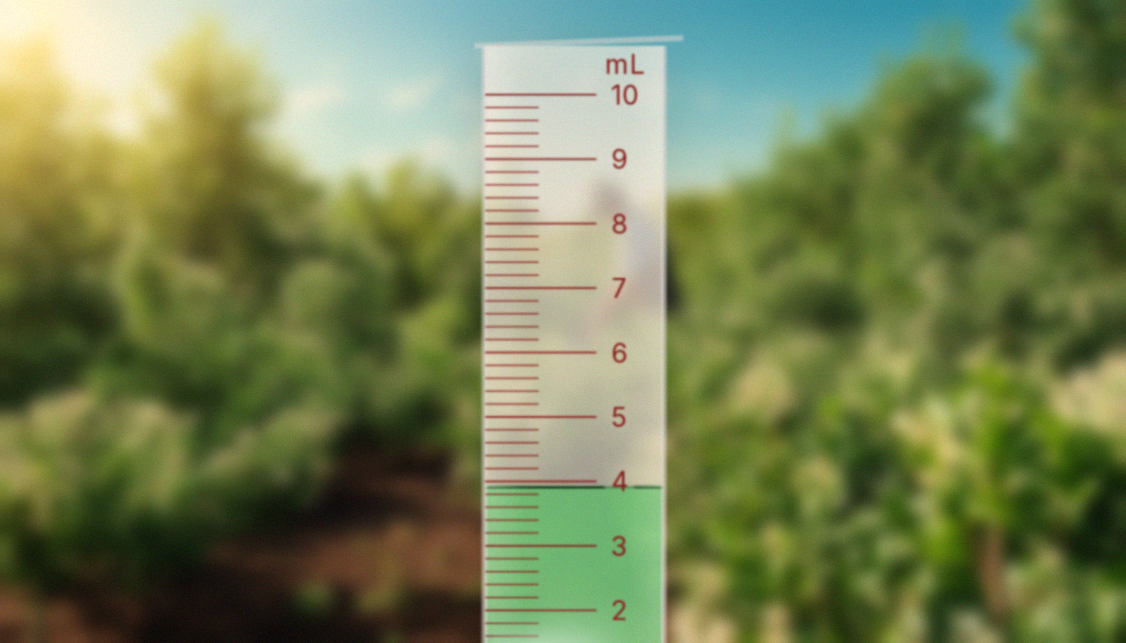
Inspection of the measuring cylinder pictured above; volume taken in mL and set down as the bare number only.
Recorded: 3.9
